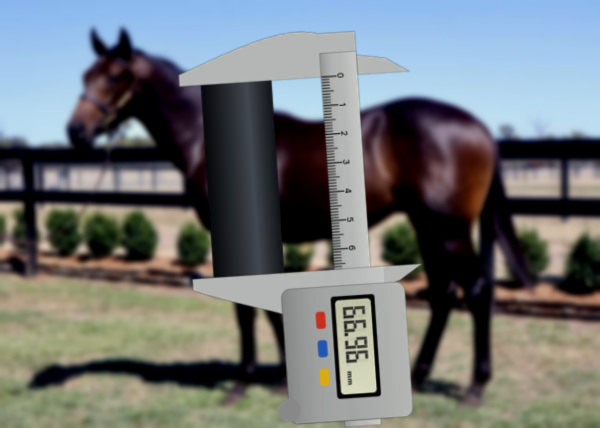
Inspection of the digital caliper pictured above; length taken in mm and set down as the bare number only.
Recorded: 66.96
